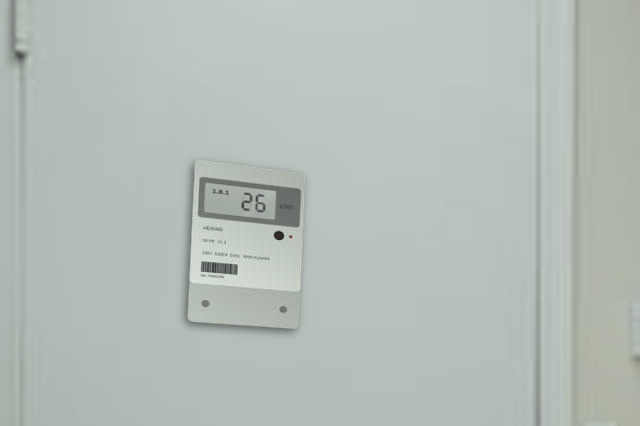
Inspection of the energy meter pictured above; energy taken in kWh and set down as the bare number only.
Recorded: 26
